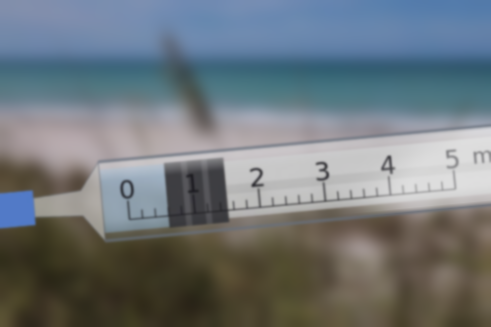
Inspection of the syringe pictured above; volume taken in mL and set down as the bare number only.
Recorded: 0.6
